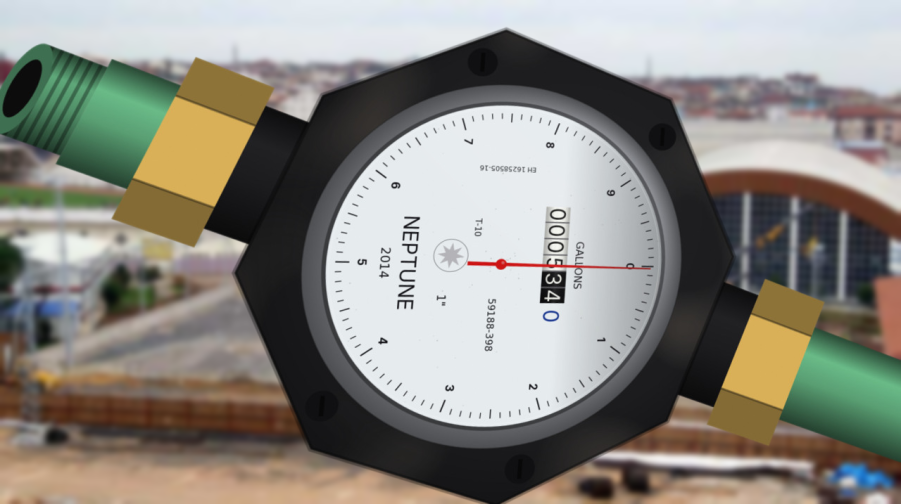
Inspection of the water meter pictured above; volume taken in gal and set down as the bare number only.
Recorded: 5340.0
